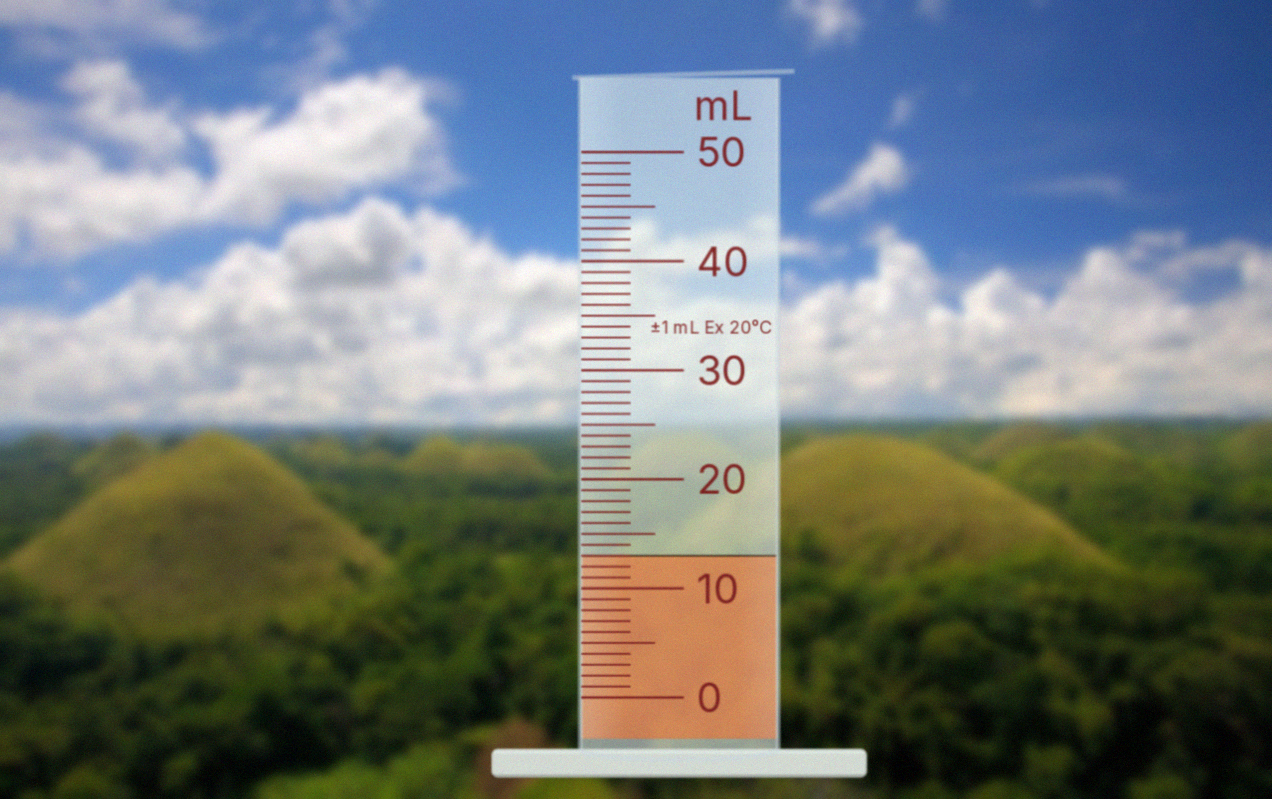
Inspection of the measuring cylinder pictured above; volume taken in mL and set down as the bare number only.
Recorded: 13
